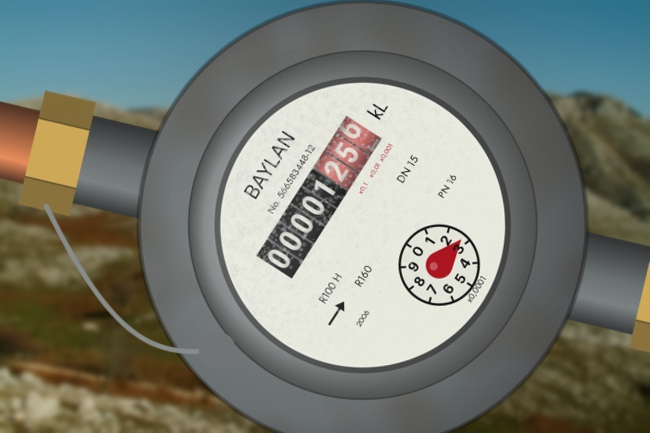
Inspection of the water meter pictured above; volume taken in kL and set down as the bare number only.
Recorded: 1.2562
